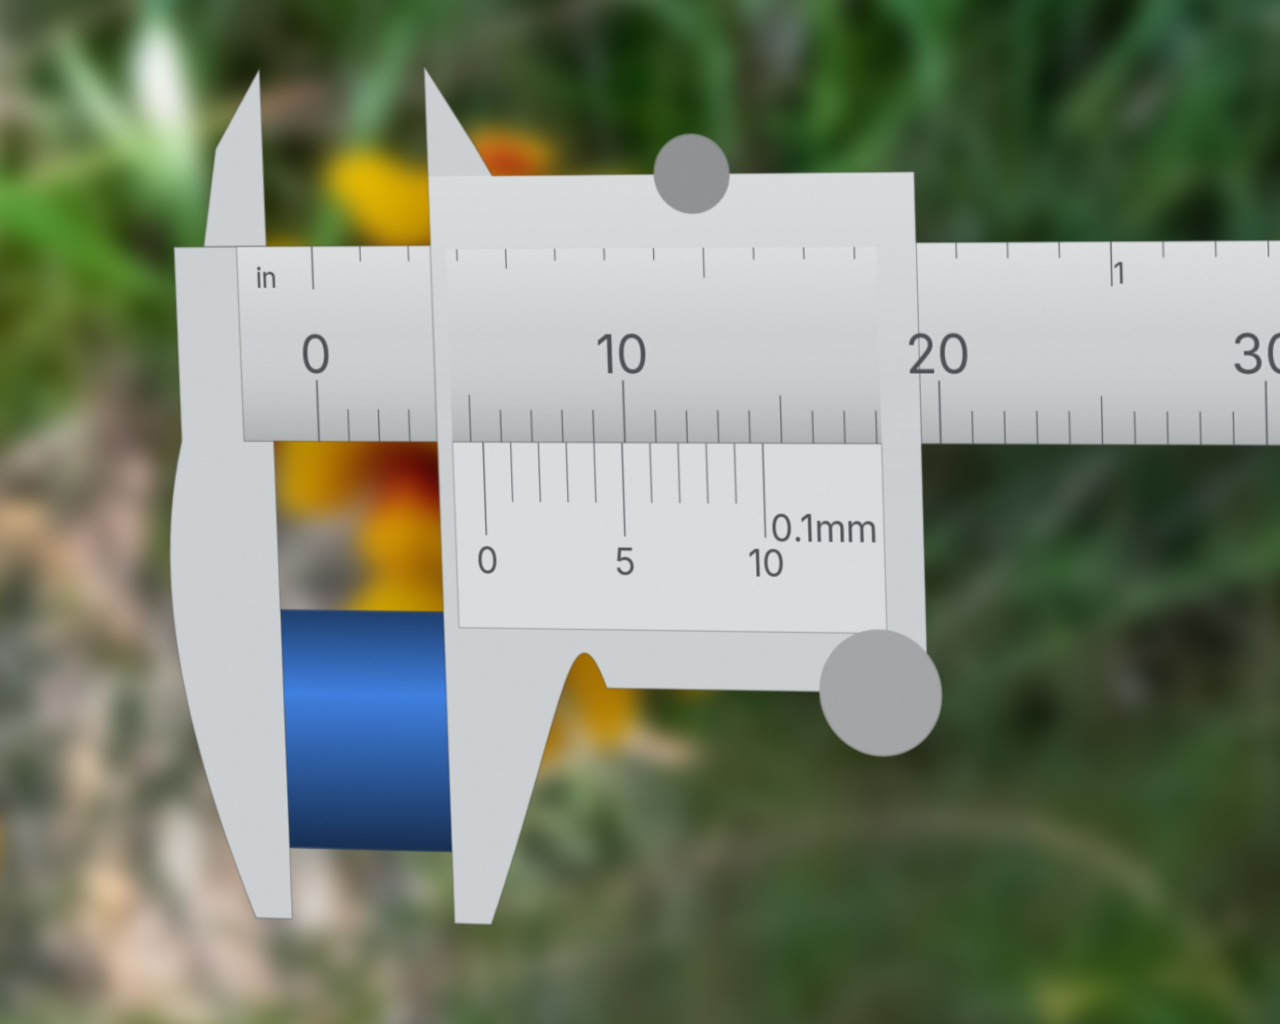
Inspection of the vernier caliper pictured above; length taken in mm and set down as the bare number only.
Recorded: 5.4
